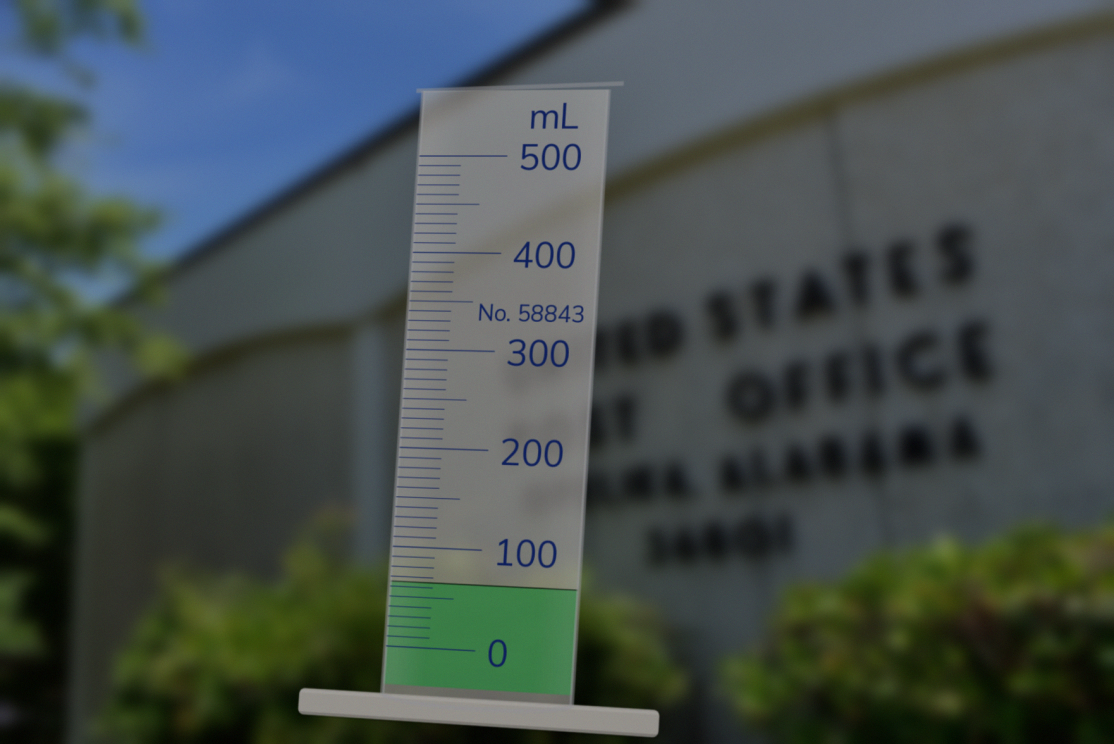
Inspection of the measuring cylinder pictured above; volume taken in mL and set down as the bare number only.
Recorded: 65
